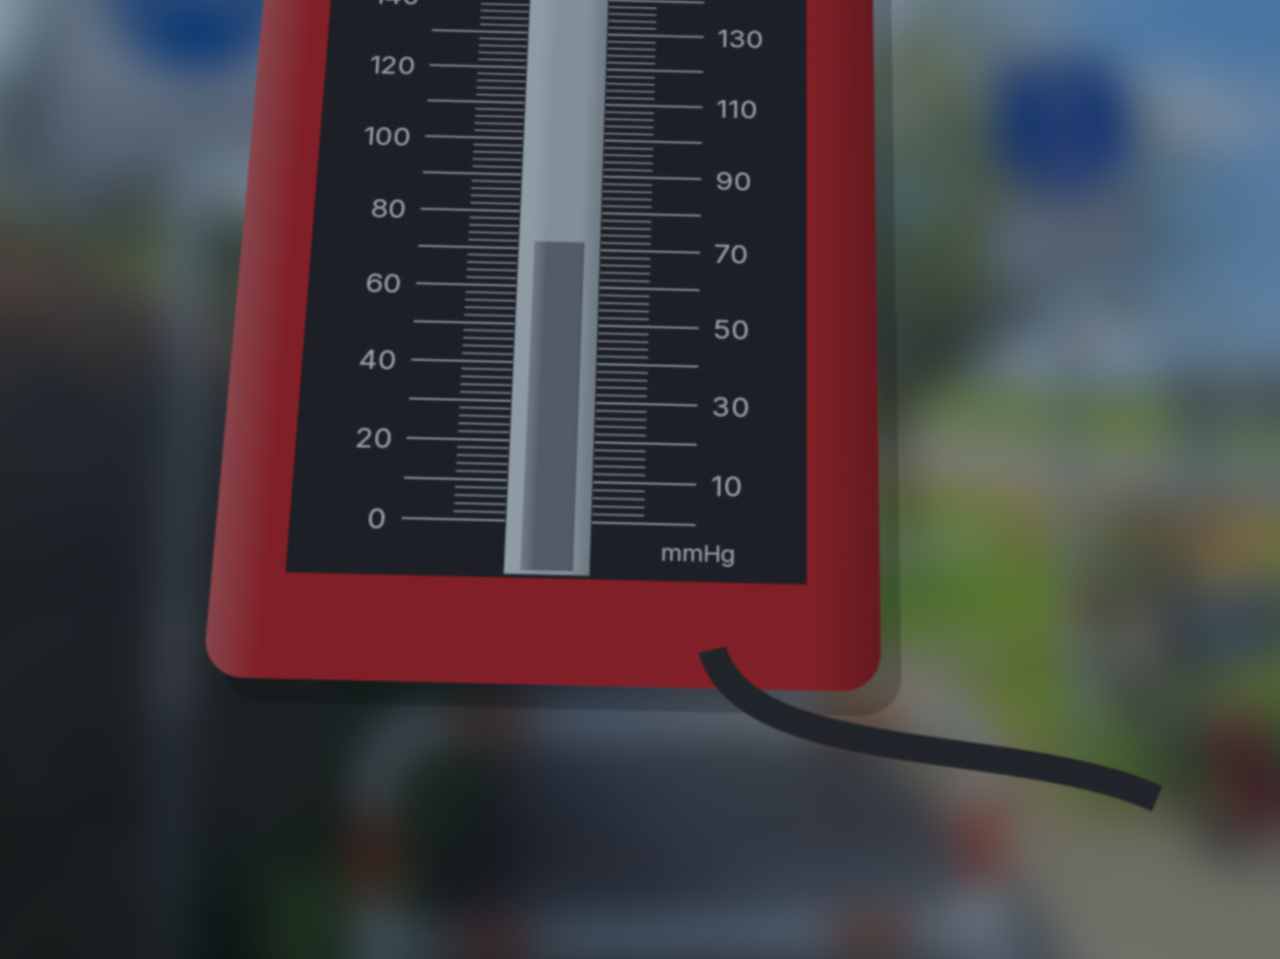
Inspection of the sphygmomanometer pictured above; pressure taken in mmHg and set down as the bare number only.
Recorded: 72
